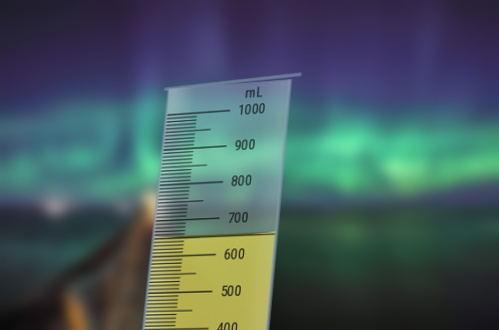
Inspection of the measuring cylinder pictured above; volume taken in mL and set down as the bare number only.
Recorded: 650
